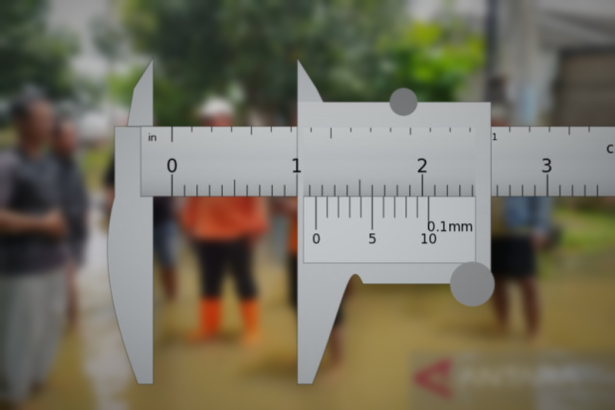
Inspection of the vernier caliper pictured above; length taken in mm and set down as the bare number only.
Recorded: 11.5
